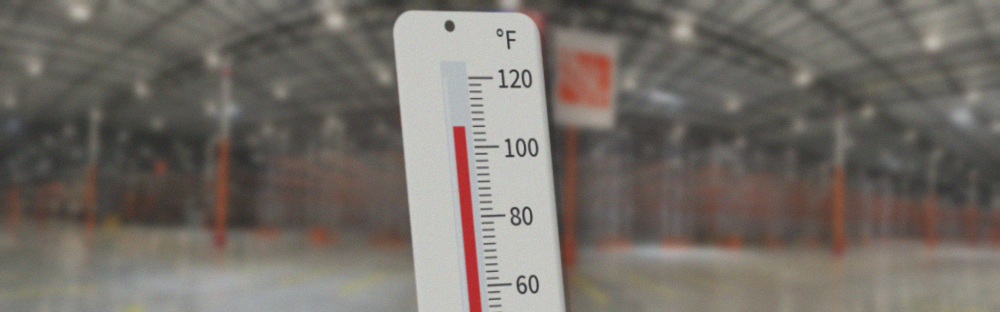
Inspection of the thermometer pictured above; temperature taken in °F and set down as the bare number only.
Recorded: 106
